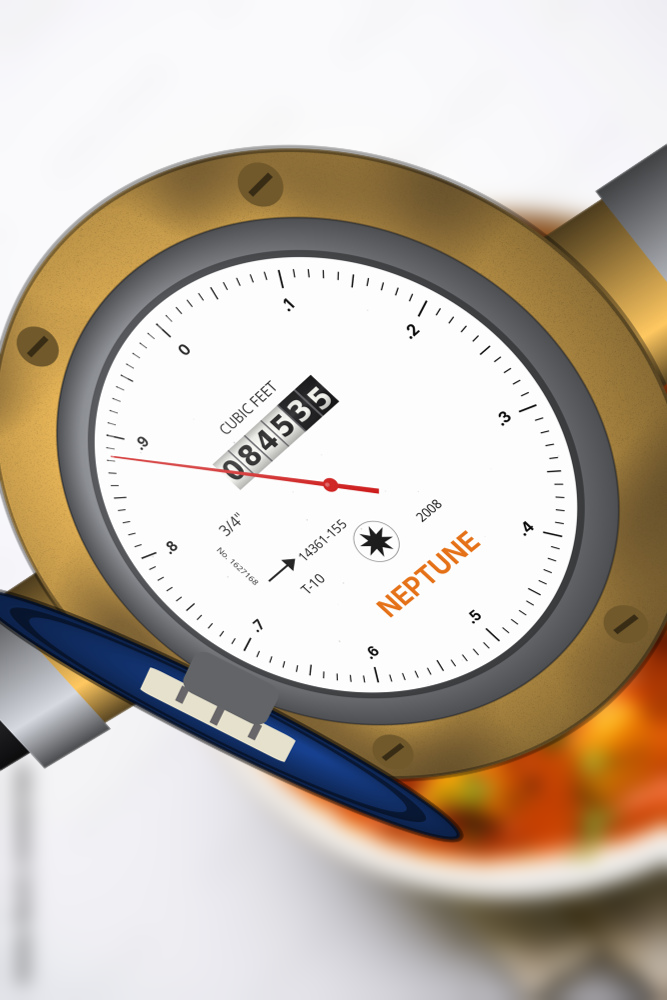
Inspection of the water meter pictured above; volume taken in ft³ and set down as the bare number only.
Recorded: 84534.88
